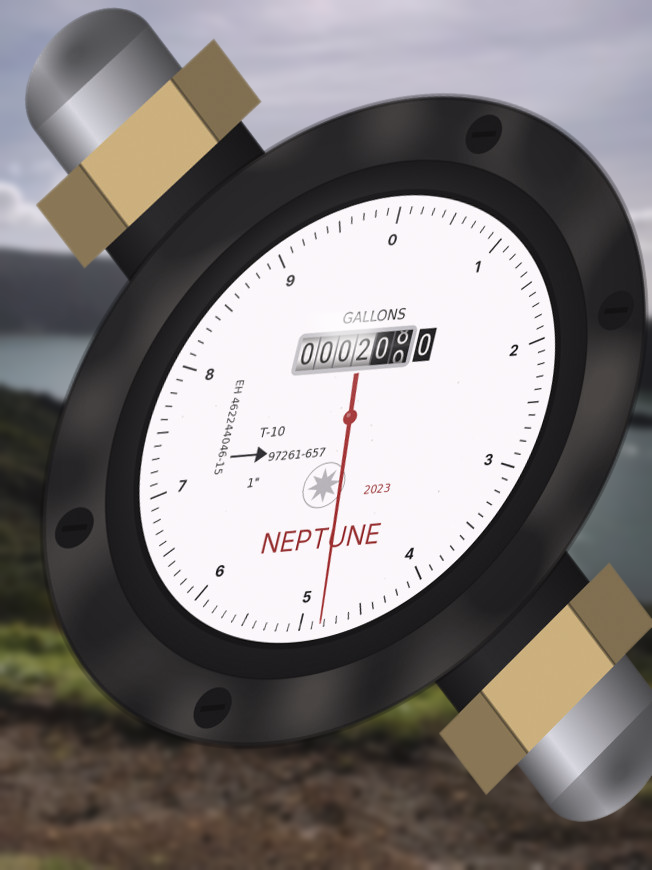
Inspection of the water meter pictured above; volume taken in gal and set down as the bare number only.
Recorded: 2084.8
